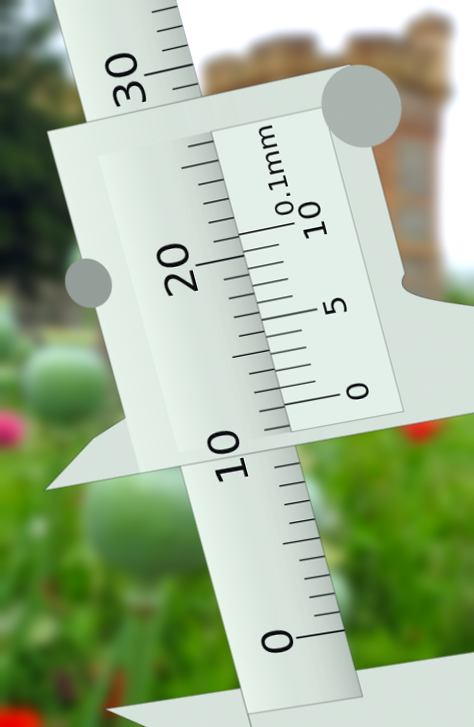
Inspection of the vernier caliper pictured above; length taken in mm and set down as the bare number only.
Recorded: 12.1
